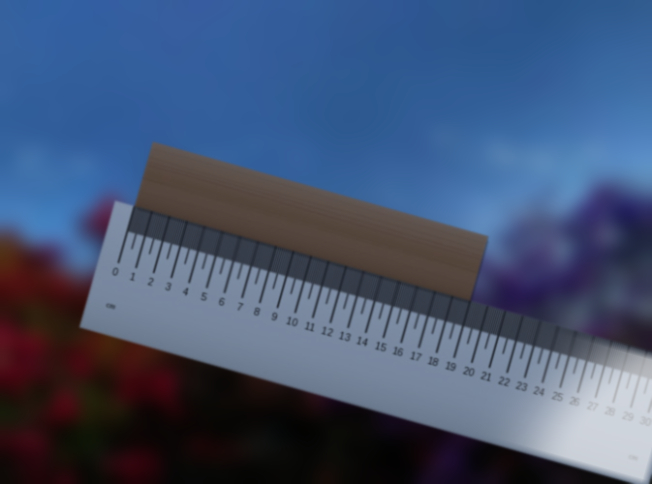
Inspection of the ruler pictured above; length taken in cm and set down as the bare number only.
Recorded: 19
